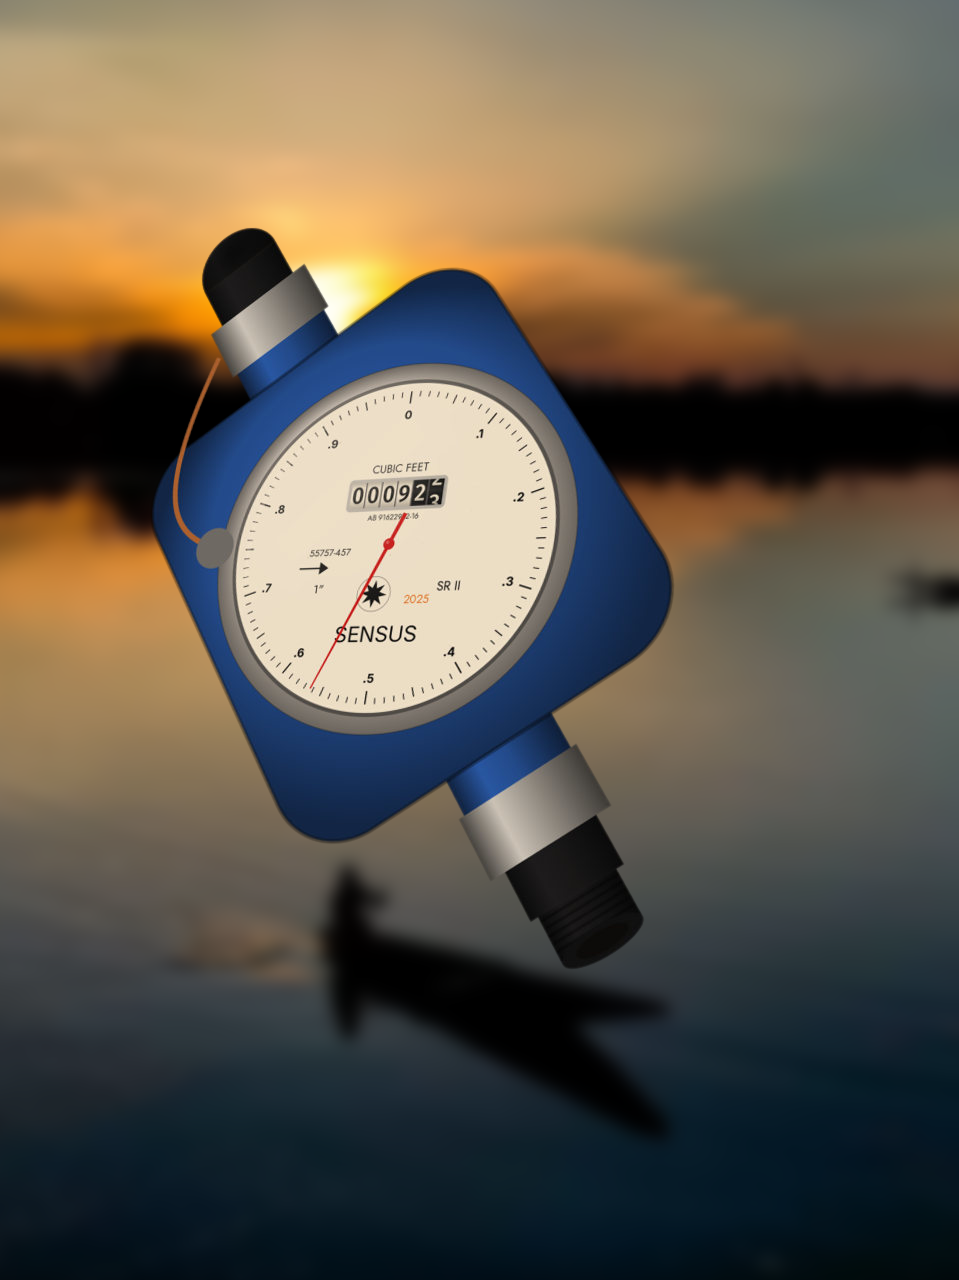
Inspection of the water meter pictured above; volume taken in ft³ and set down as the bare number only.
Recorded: 922.56
